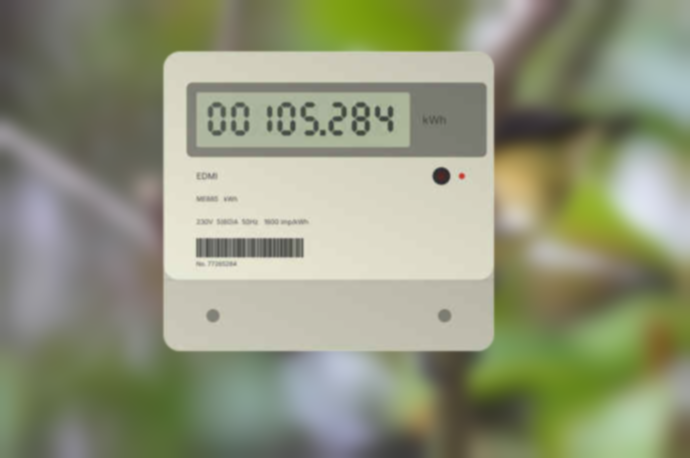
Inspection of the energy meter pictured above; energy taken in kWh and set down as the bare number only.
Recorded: 105.284
